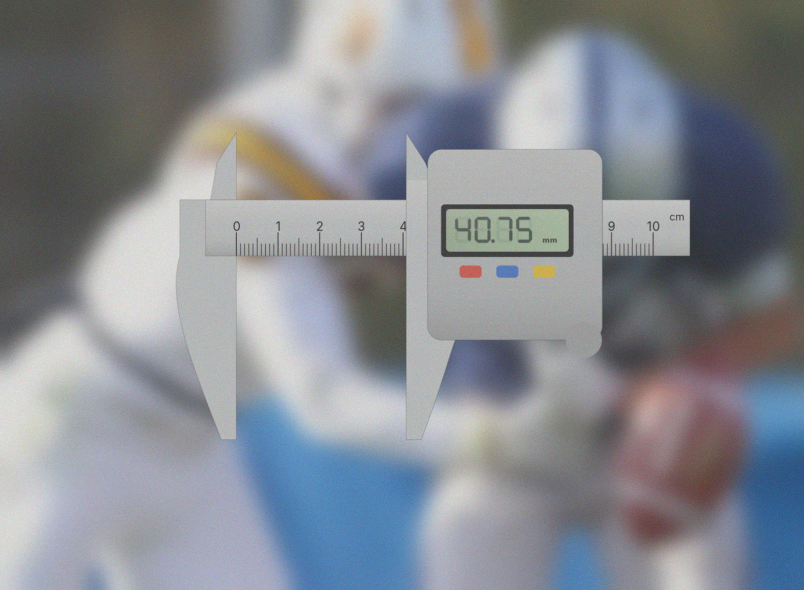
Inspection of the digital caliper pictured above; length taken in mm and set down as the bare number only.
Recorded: 40.75
